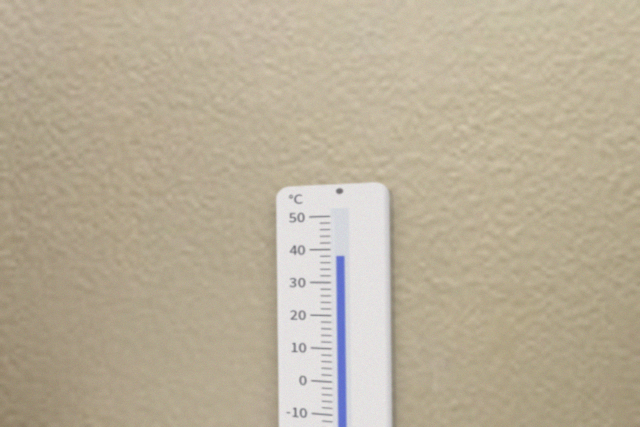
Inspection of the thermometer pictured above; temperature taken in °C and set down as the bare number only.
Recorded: 38
